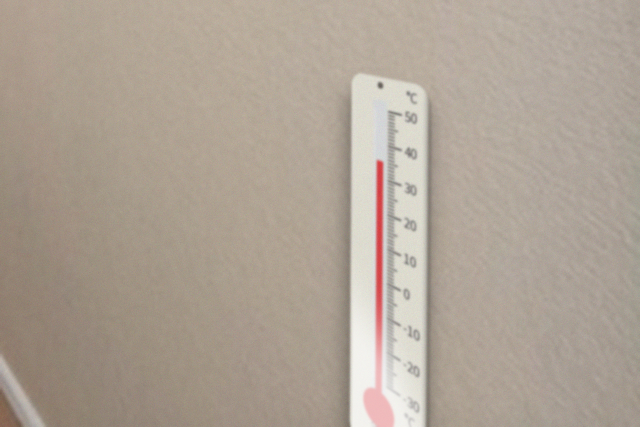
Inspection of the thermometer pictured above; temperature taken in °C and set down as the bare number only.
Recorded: 35
